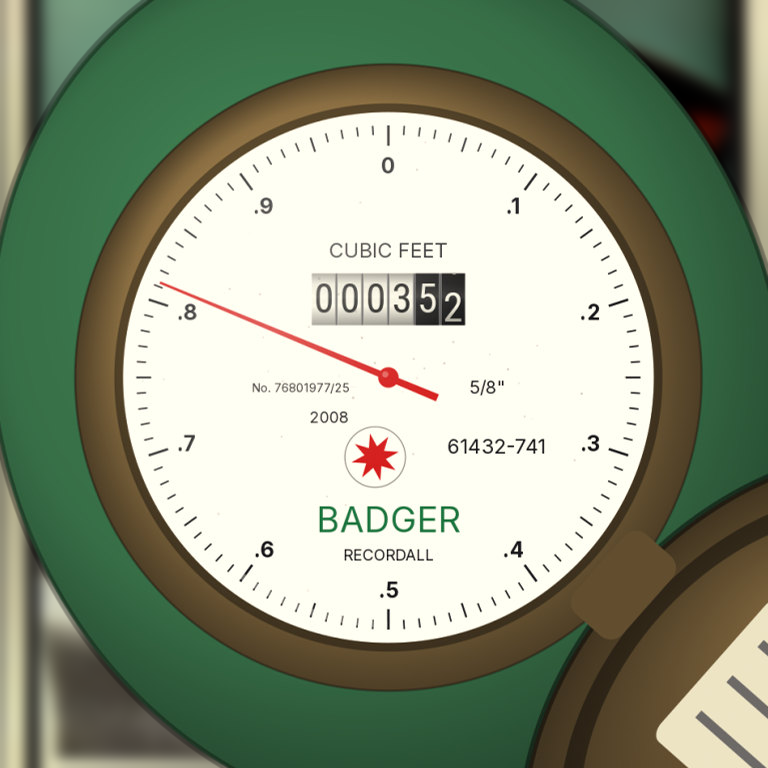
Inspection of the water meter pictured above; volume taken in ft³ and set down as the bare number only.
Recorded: 351.81
